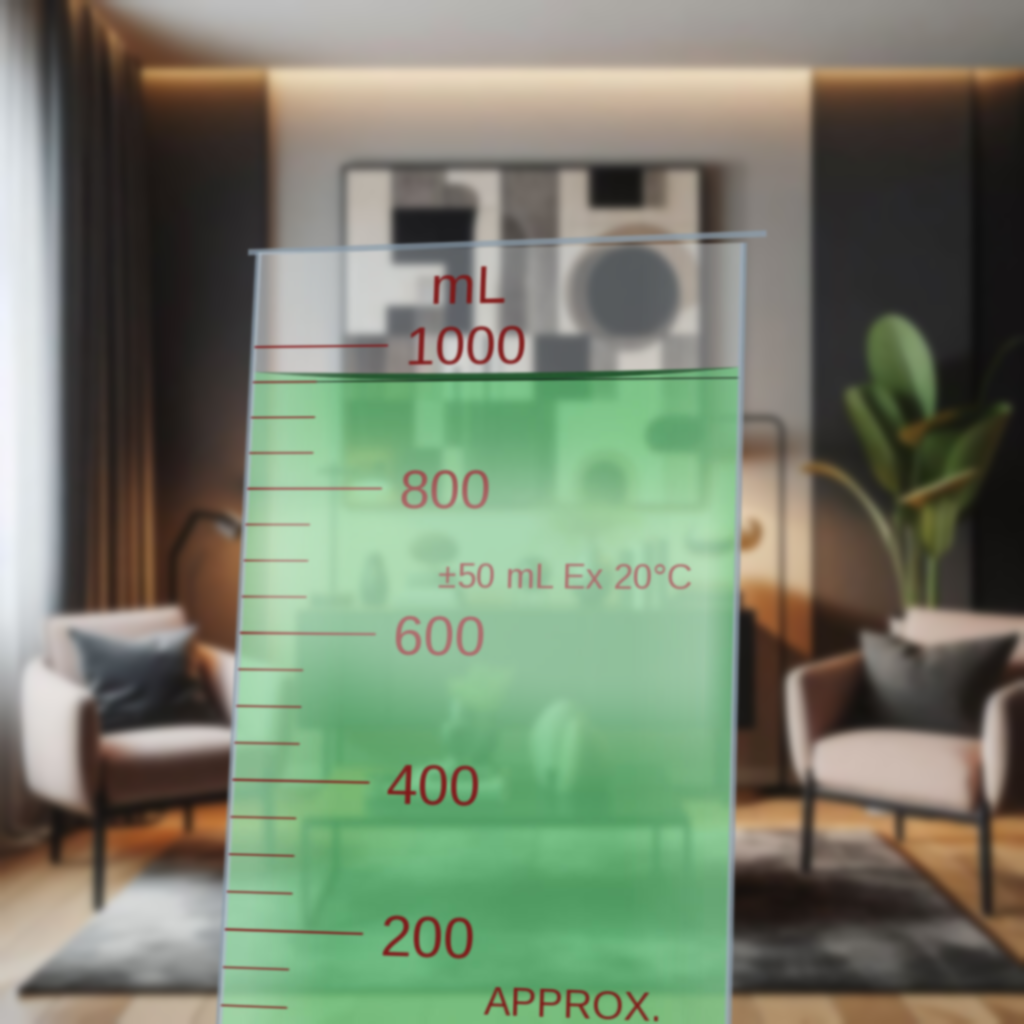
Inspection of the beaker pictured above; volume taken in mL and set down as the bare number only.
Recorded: 950
